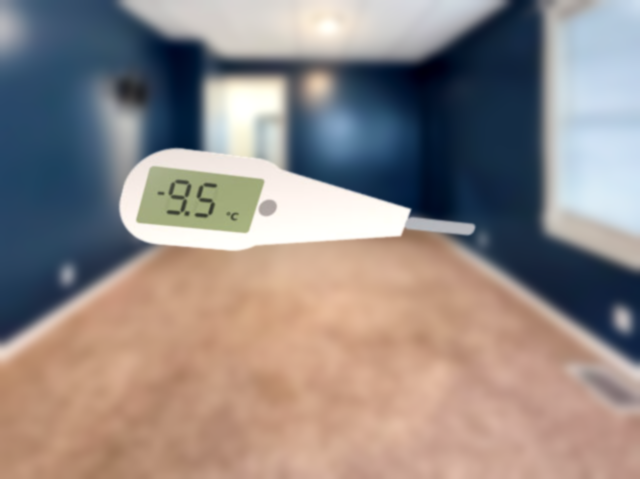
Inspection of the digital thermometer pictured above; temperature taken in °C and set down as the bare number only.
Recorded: -9.5
